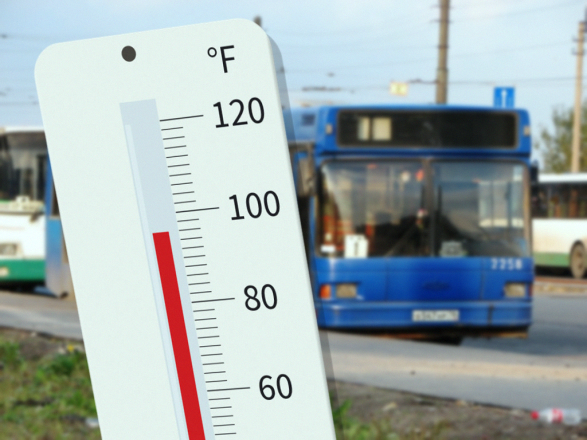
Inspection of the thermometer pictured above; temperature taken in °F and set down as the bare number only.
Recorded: 96
